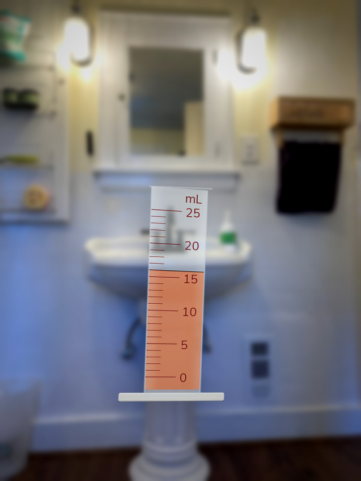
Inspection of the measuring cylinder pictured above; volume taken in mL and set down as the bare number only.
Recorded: 16
